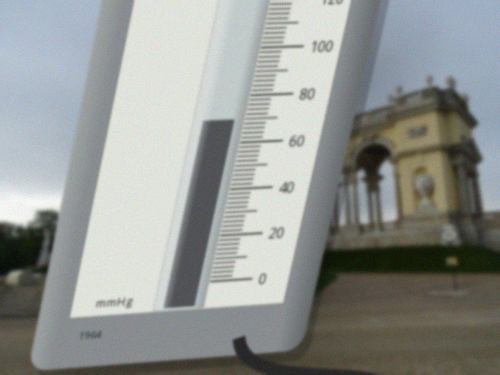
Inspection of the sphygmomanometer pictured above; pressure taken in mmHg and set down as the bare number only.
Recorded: 70
